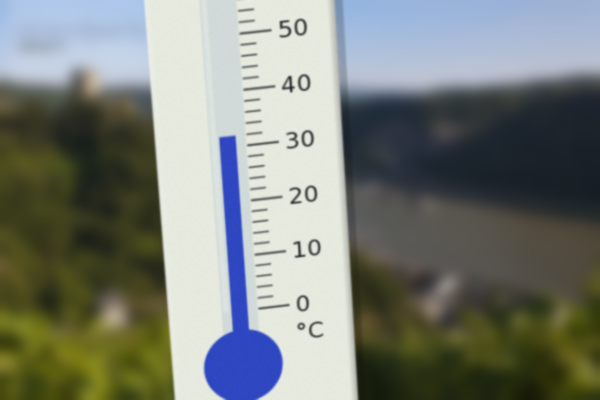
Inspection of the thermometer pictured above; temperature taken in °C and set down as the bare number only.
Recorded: 32
